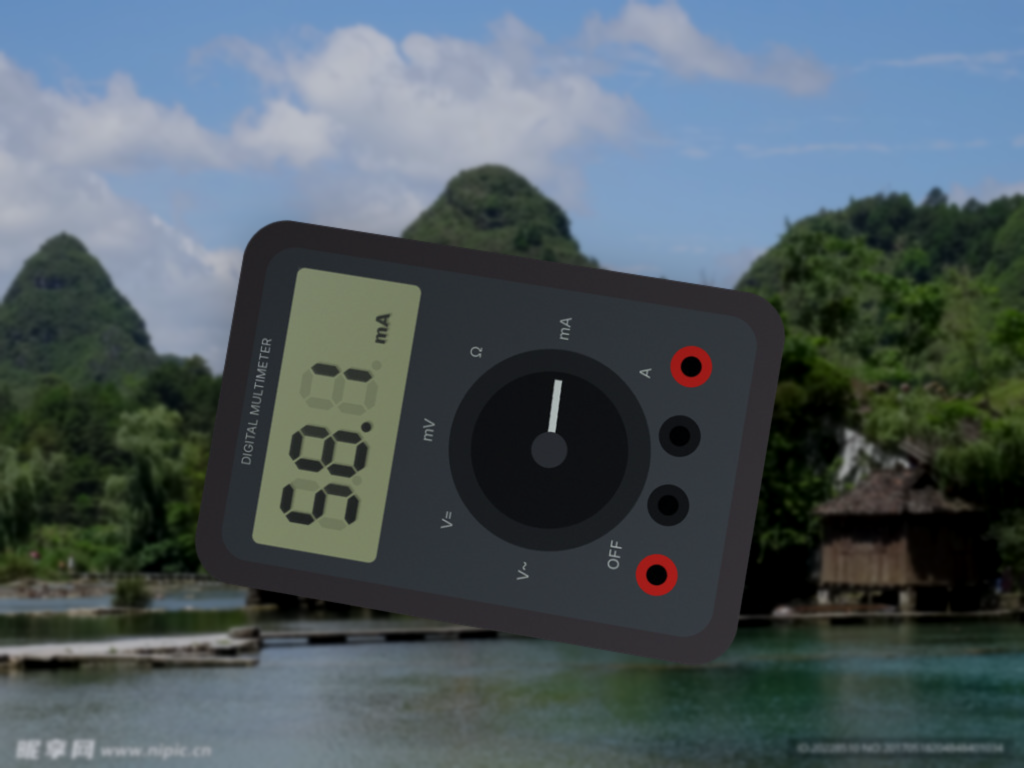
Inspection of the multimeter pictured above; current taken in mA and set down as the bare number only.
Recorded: 58.1
